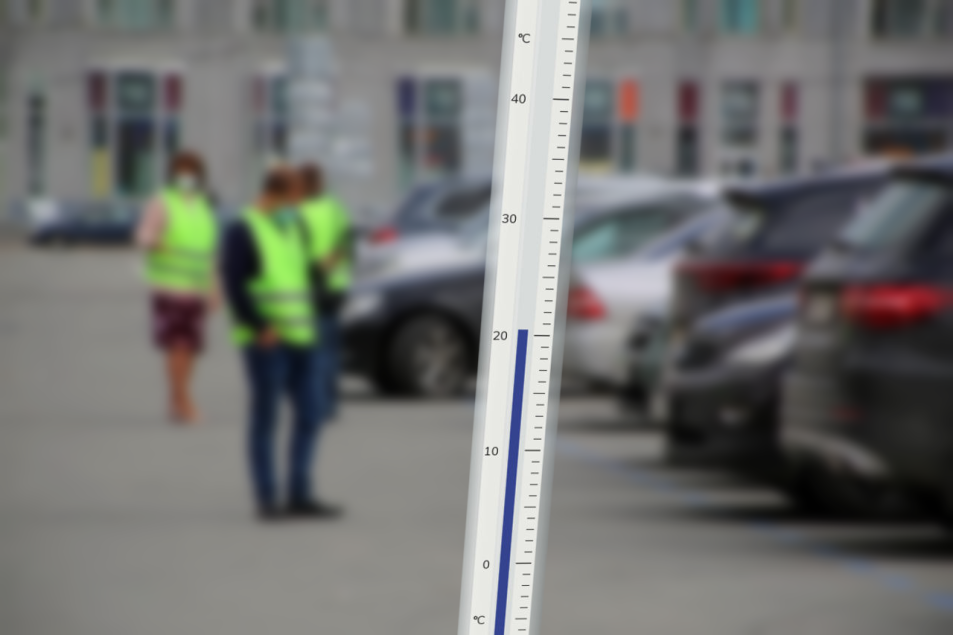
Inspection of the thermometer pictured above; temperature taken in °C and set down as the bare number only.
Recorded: 20.5
